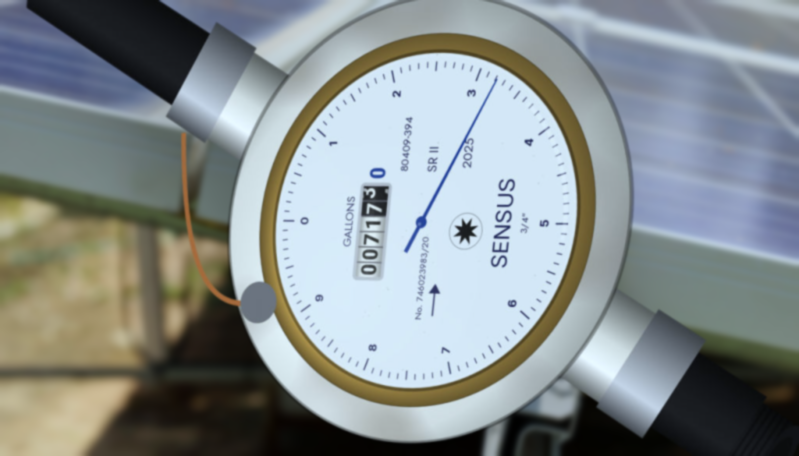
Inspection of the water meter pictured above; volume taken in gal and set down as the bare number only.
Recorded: 71733.2
